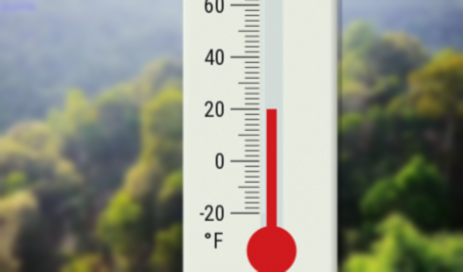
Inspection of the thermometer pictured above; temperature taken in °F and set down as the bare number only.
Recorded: 20
